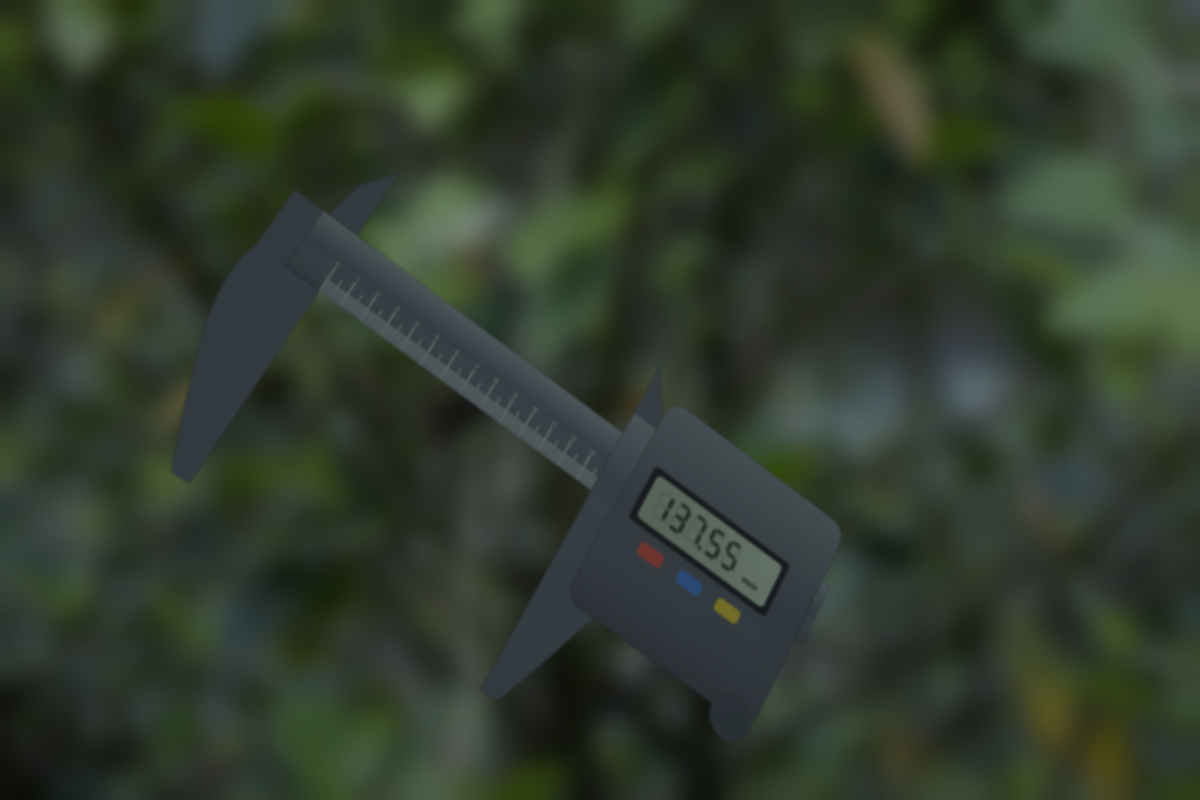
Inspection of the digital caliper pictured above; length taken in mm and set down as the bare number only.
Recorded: 137.55
